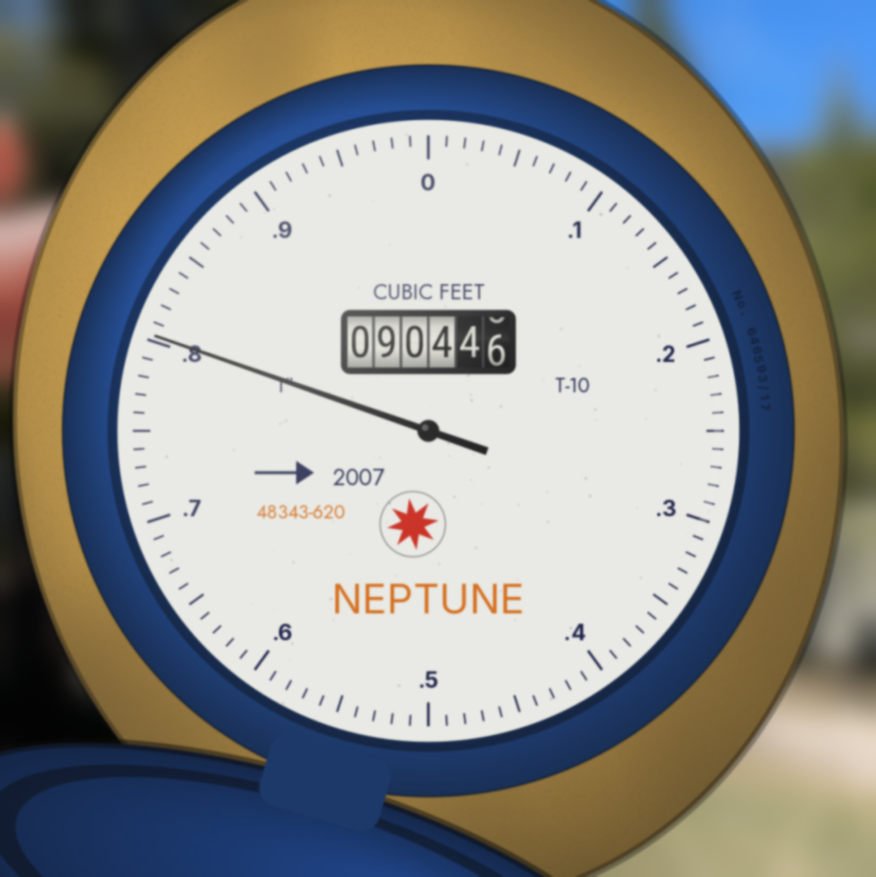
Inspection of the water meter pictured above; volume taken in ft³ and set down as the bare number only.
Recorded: 90445.80
